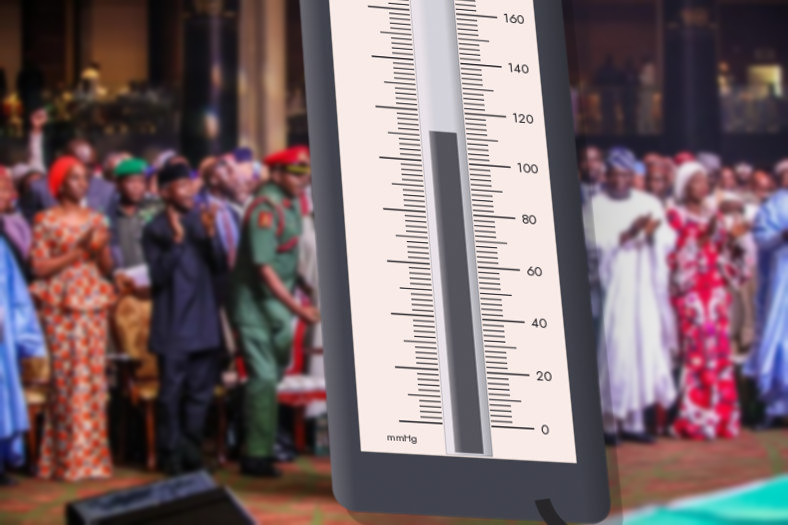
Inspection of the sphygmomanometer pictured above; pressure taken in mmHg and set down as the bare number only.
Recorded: 112
